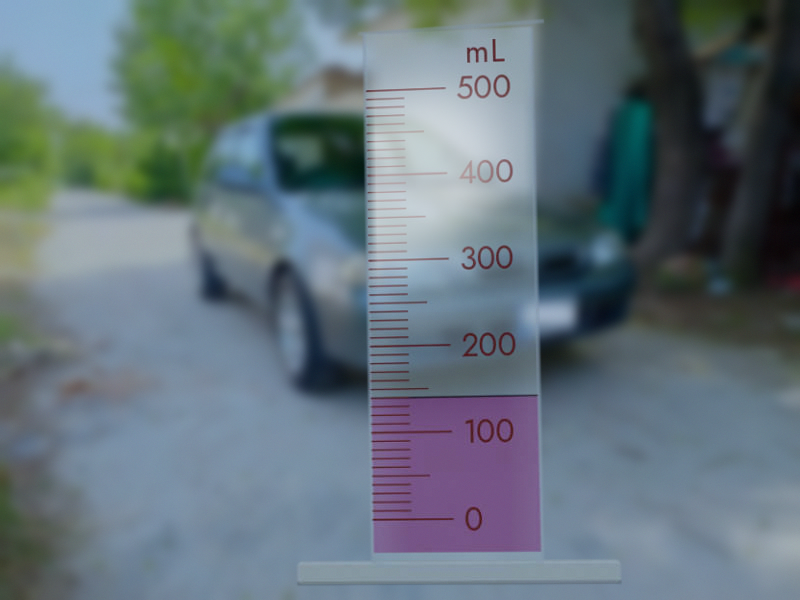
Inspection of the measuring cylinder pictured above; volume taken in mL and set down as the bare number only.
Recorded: 140
